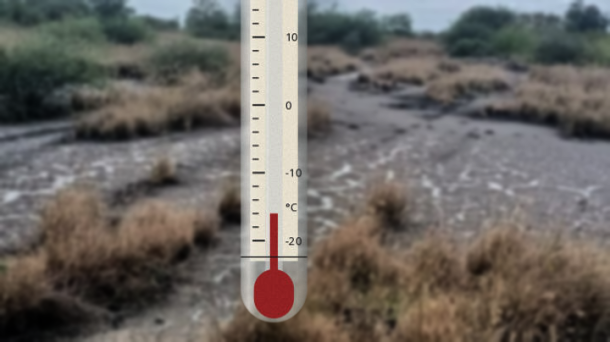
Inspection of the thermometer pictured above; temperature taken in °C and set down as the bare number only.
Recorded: -16
